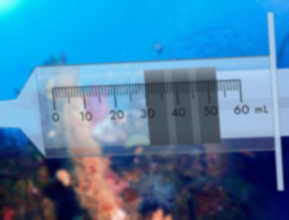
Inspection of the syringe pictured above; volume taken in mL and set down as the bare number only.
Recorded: 30
